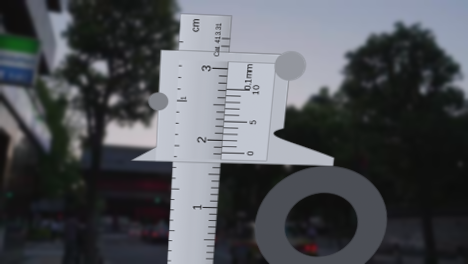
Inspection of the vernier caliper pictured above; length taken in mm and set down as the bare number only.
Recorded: 18.2
